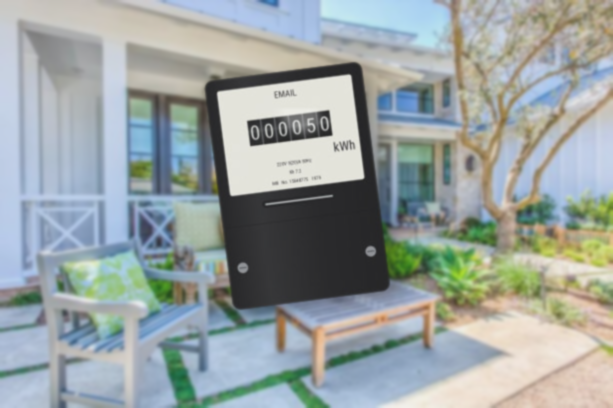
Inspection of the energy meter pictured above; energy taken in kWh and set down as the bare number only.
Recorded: 50
